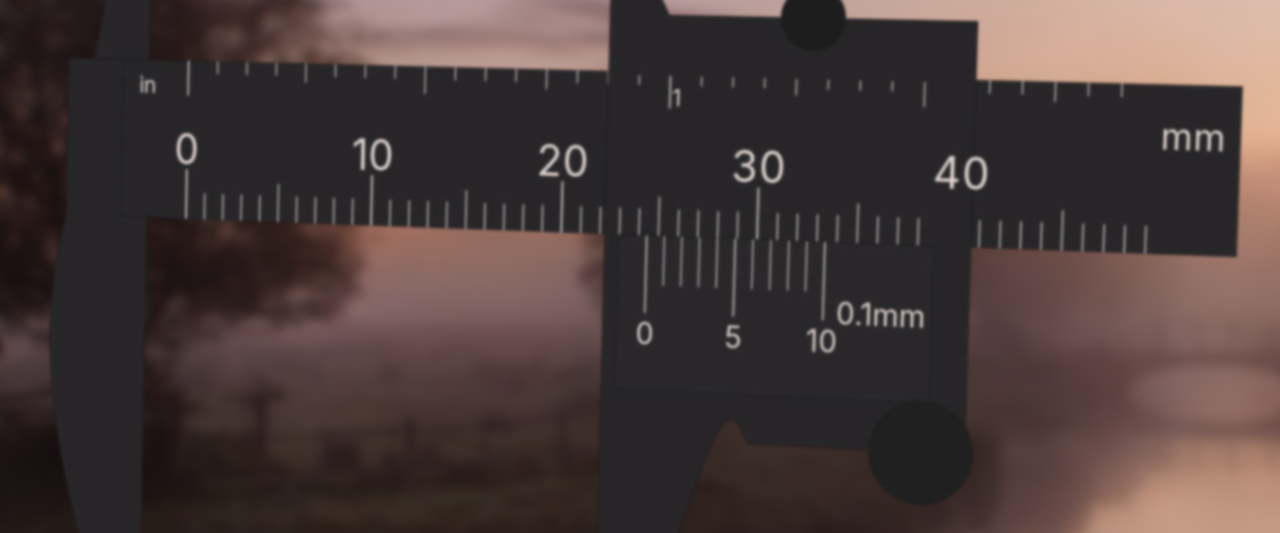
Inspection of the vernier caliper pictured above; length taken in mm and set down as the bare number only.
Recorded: 24.4
